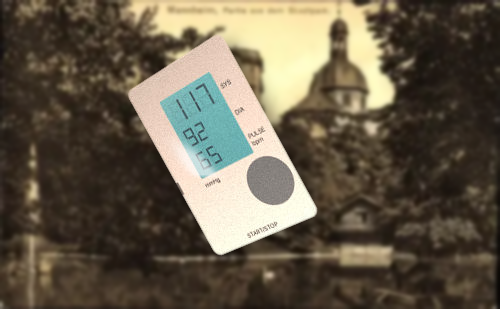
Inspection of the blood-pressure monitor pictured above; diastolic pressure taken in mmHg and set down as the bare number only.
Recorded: 92
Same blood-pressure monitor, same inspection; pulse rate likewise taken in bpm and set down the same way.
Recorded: 65
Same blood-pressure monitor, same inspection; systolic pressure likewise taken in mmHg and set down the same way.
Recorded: 117
